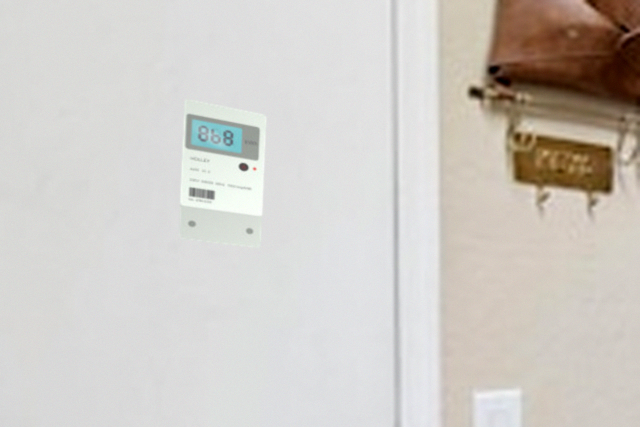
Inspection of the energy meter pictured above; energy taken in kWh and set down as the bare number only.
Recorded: 868
